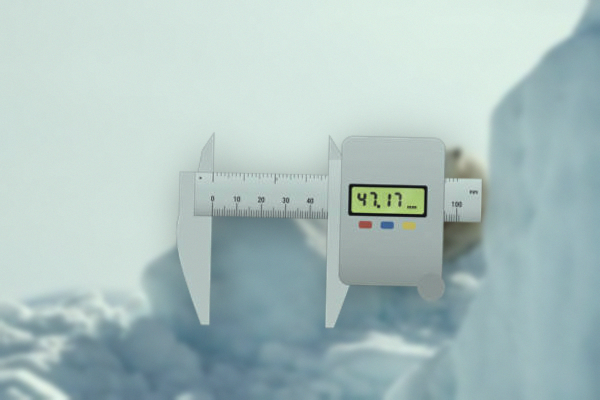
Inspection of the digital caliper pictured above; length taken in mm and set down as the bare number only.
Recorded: 47.17
